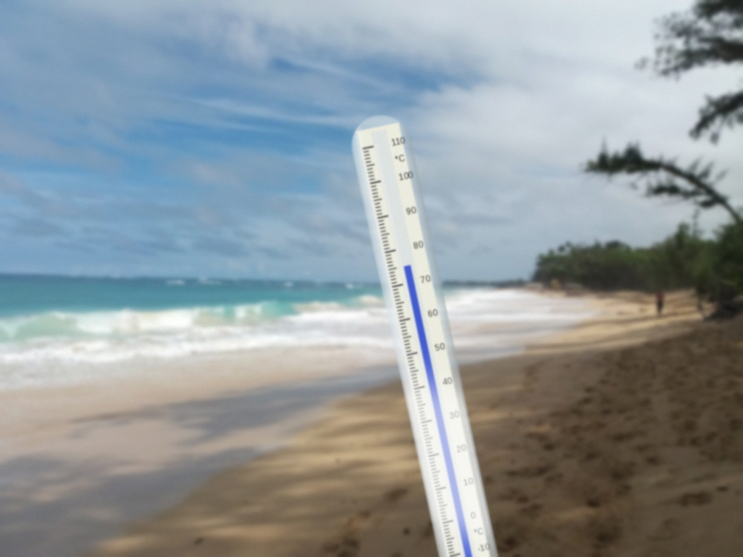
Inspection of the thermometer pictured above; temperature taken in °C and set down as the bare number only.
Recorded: 75
